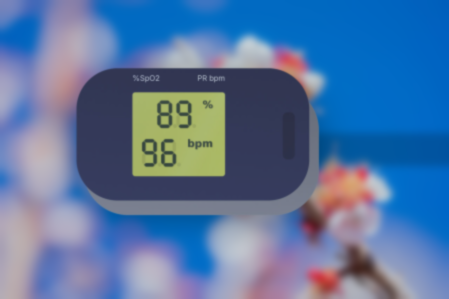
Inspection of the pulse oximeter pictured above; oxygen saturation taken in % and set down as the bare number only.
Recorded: 89
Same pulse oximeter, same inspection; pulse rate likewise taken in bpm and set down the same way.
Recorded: 96
